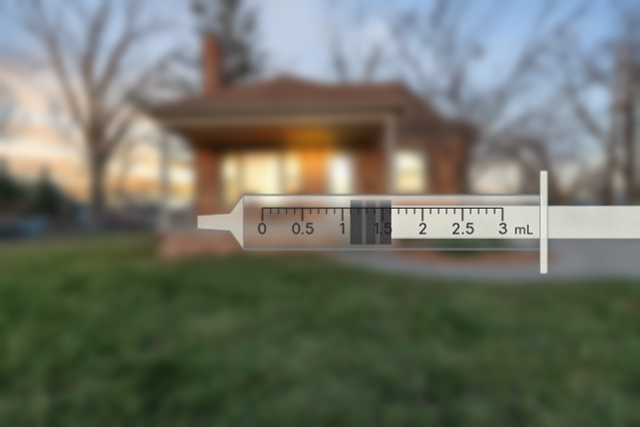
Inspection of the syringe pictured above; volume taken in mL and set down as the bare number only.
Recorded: 1.1
